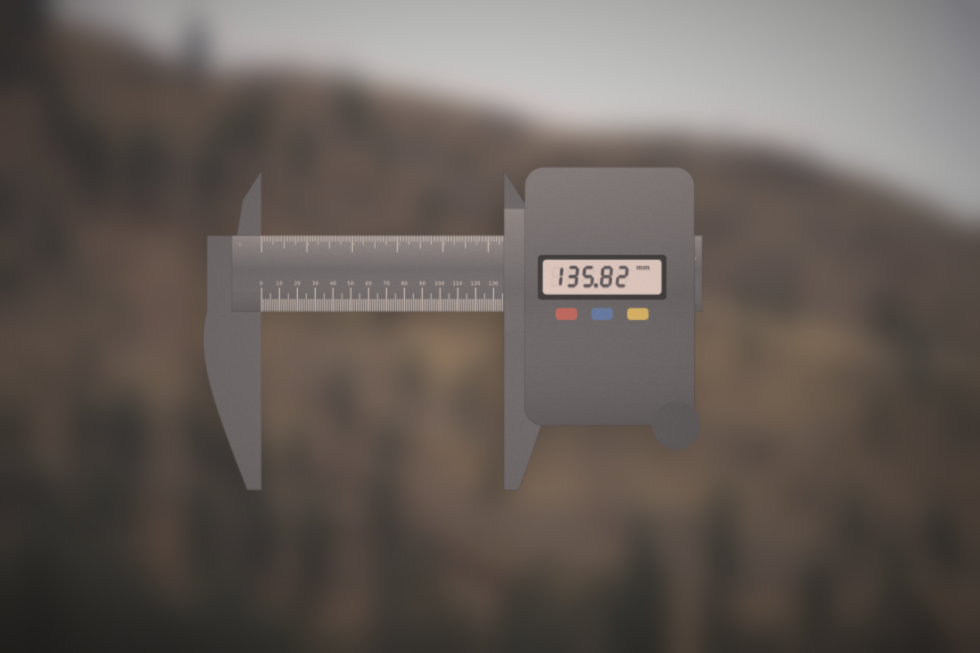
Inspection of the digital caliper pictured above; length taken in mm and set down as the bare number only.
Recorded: 135.82
